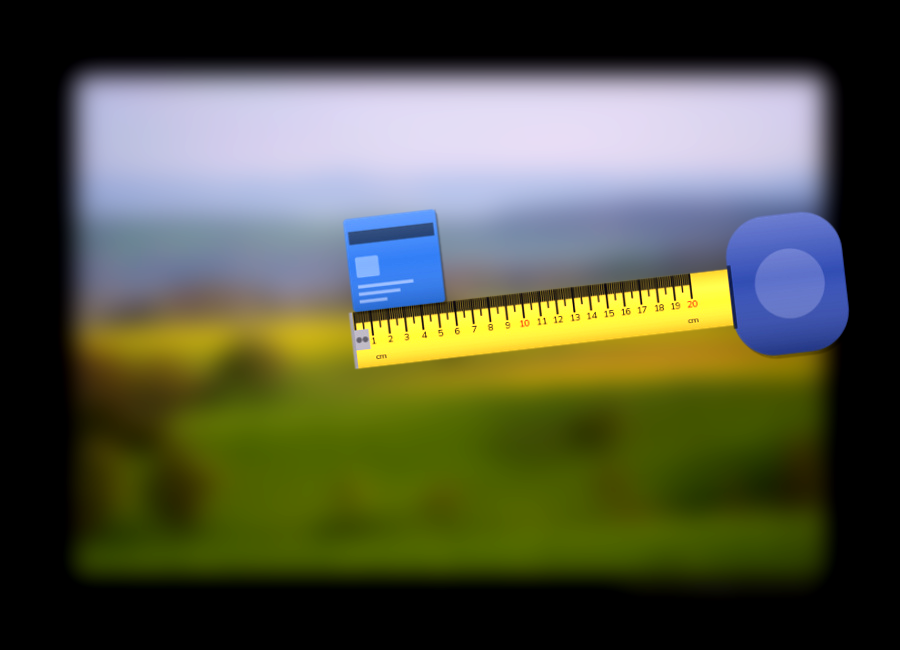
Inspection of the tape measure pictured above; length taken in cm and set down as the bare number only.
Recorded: 5.5
